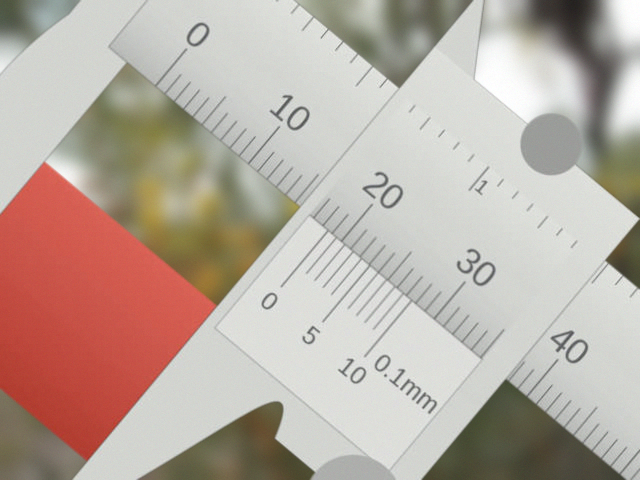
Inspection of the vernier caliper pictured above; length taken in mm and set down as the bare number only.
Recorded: 18.6
